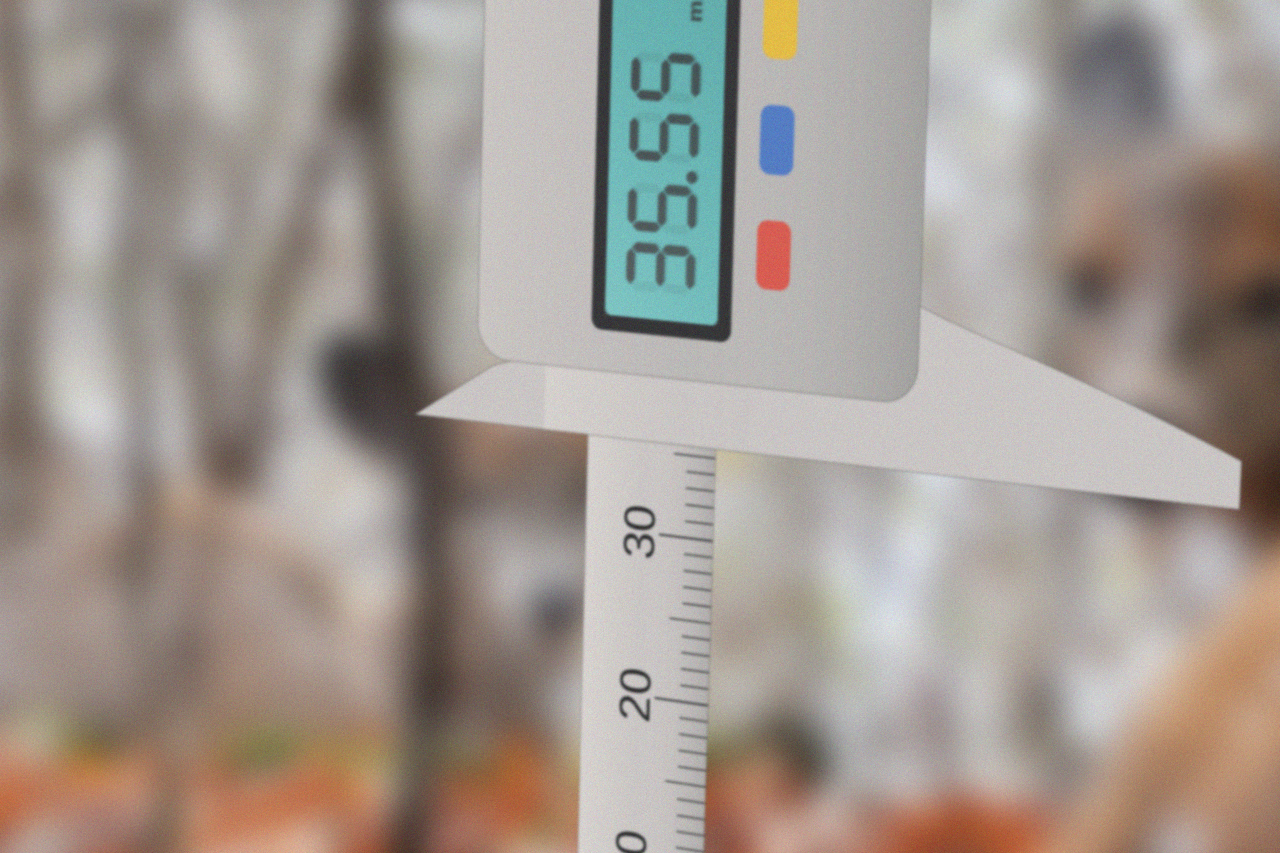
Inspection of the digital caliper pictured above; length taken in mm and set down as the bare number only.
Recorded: 35.55
